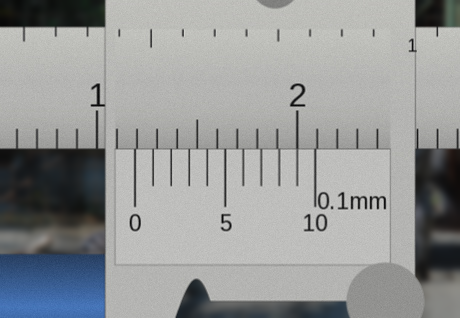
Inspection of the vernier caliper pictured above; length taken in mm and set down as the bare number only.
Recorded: 11.9
